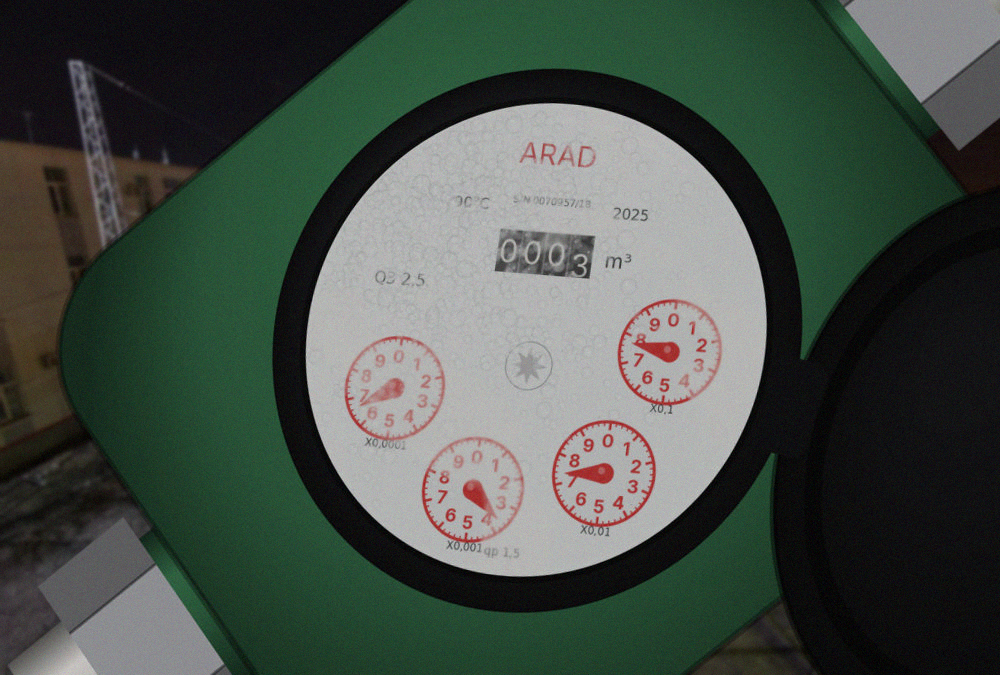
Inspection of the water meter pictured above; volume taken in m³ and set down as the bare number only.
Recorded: 2.7736
